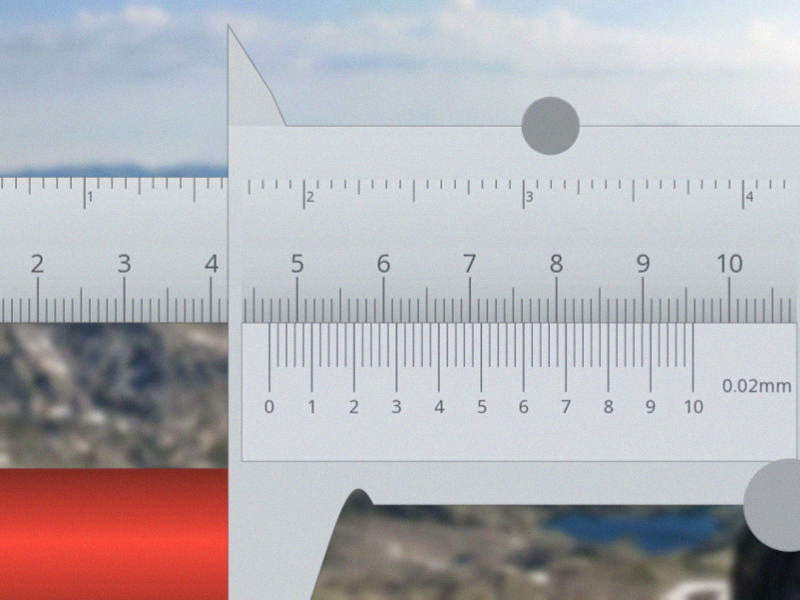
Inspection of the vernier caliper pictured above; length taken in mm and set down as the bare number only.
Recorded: 46.8
